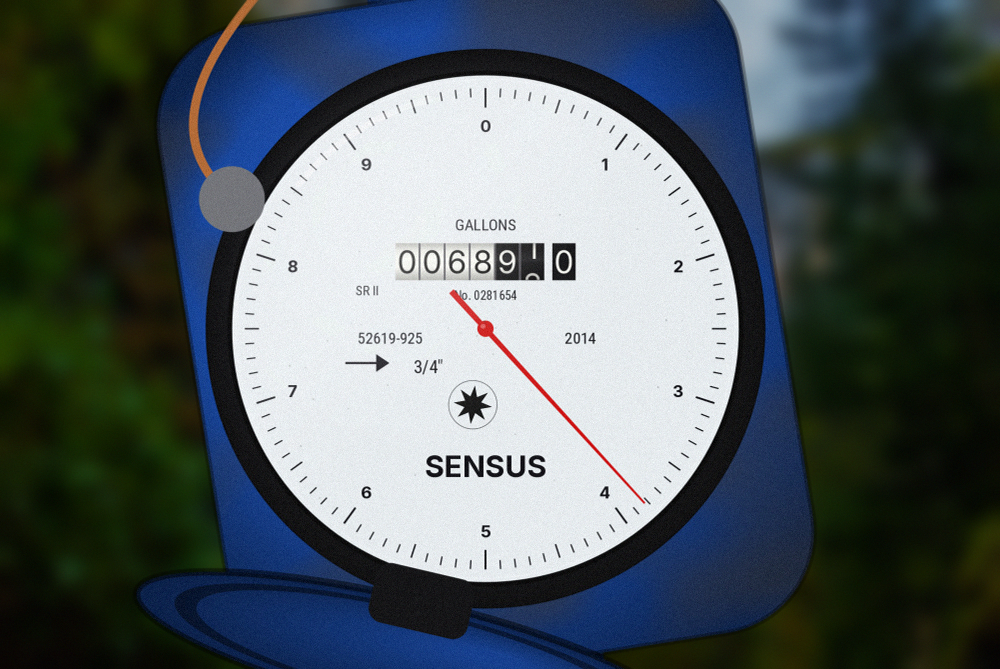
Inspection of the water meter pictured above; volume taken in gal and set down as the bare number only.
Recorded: 68913.8
